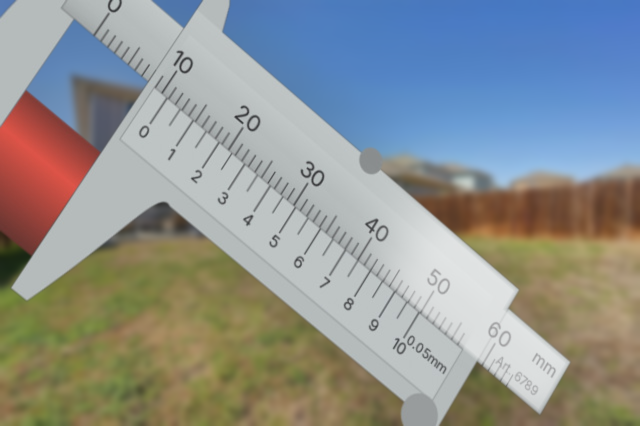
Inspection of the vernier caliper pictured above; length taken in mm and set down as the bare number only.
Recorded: 10.8
